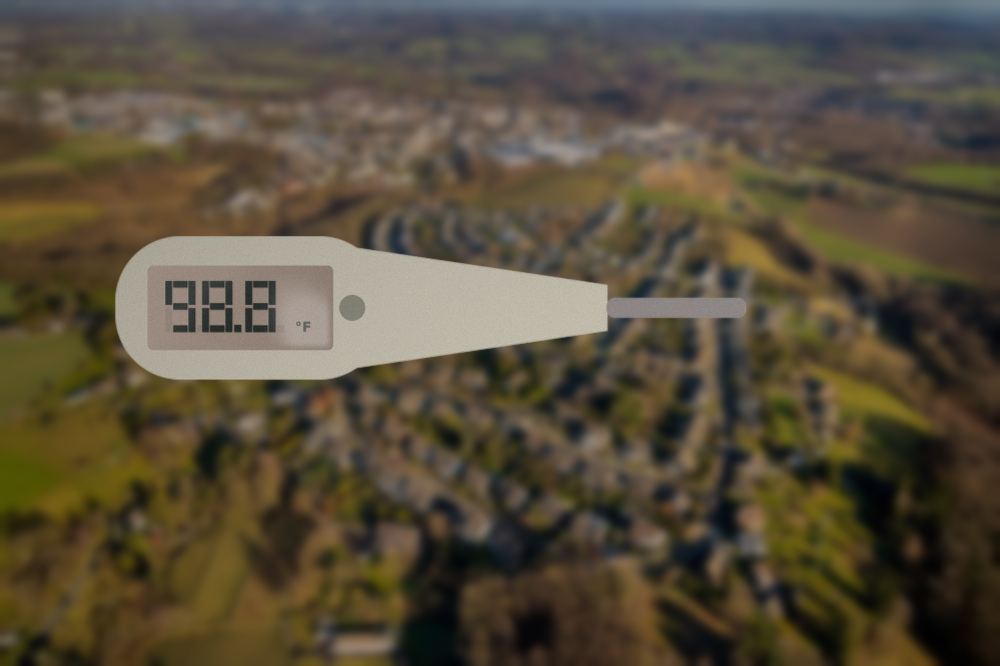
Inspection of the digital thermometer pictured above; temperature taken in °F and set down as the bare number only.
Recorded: 98.8
